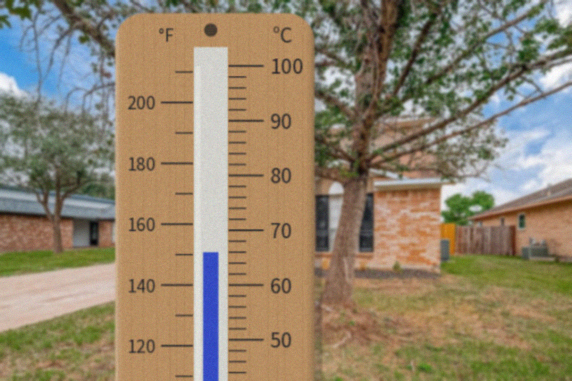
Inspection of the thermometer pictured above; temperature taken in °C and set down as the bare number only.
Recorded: 66
